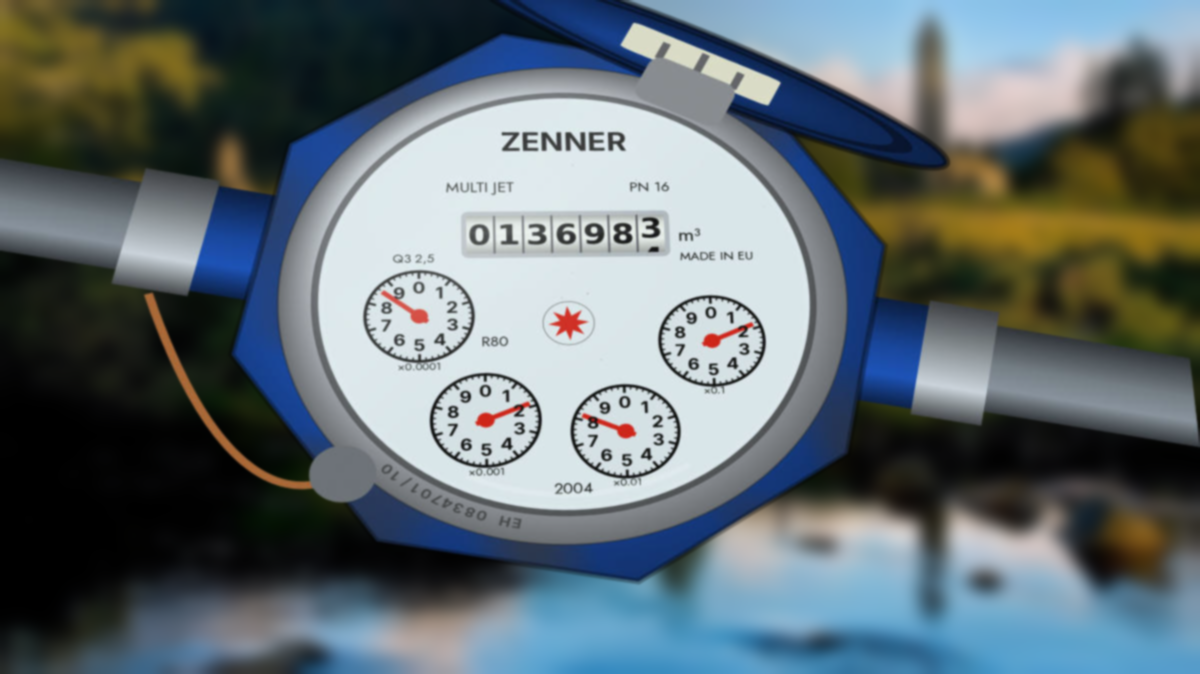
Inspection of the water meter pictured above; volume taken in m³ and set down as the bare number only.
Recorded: 136983.1818
